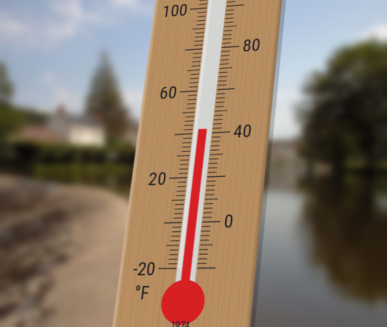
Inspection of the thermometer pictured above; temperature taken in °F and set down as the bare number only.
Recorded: 42
